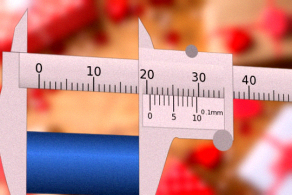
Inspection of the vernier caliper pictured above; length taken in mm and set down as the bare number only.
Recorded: 20.6
